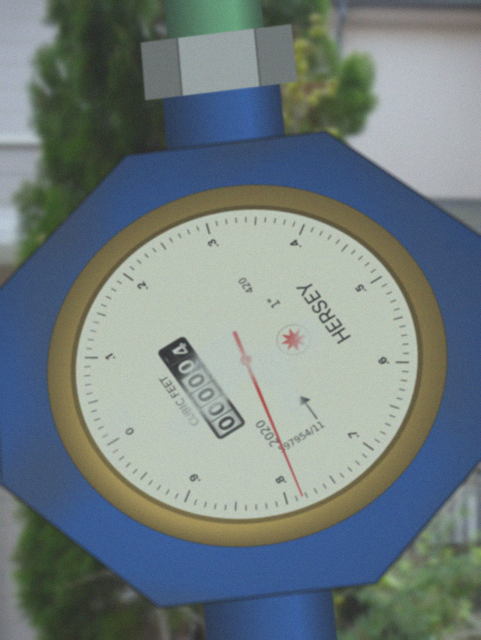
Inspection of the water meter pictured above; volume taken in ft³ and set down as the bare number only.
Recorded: 3.78
